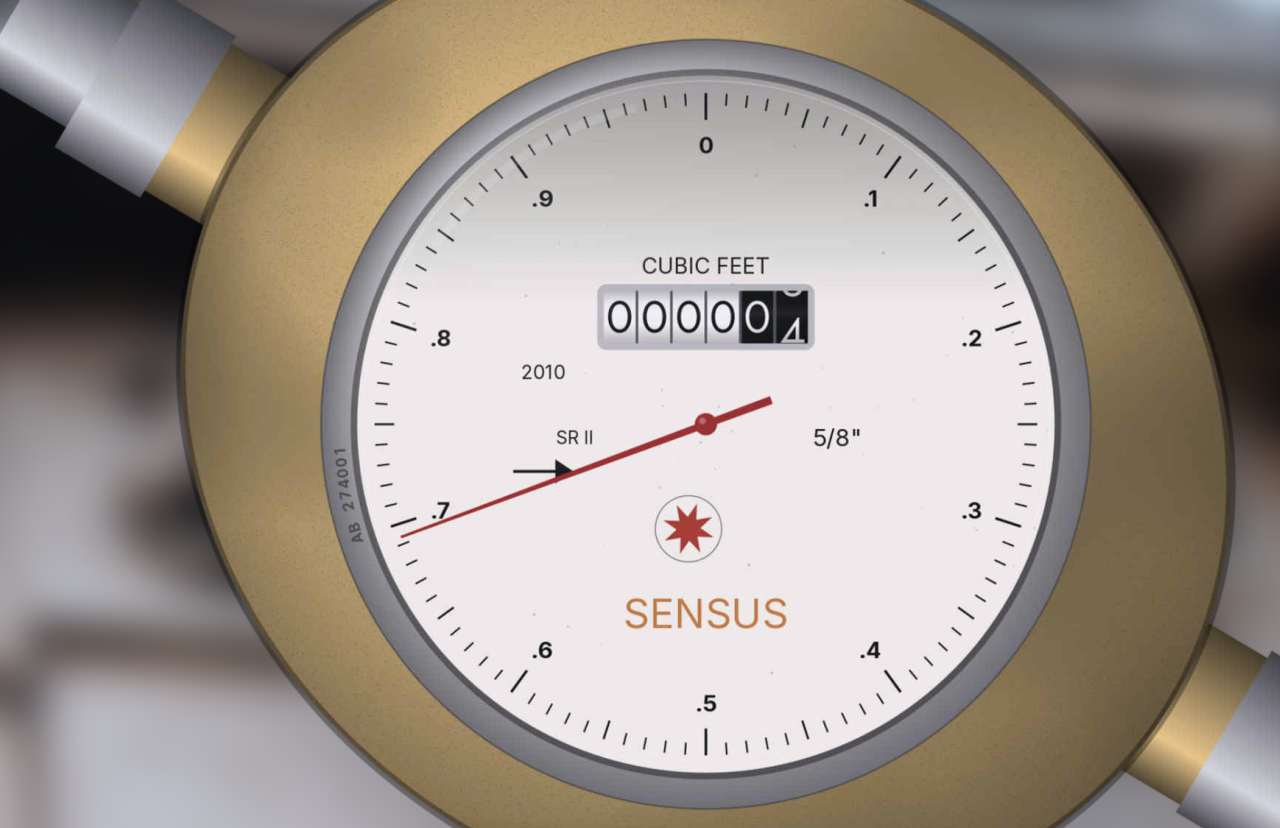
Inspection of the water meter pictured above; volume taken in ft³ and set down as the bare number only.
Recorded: 3.69
